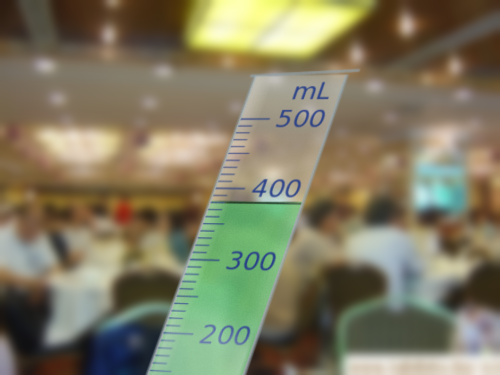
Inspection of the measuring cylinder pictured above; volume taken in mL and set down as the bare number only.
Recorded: 380
